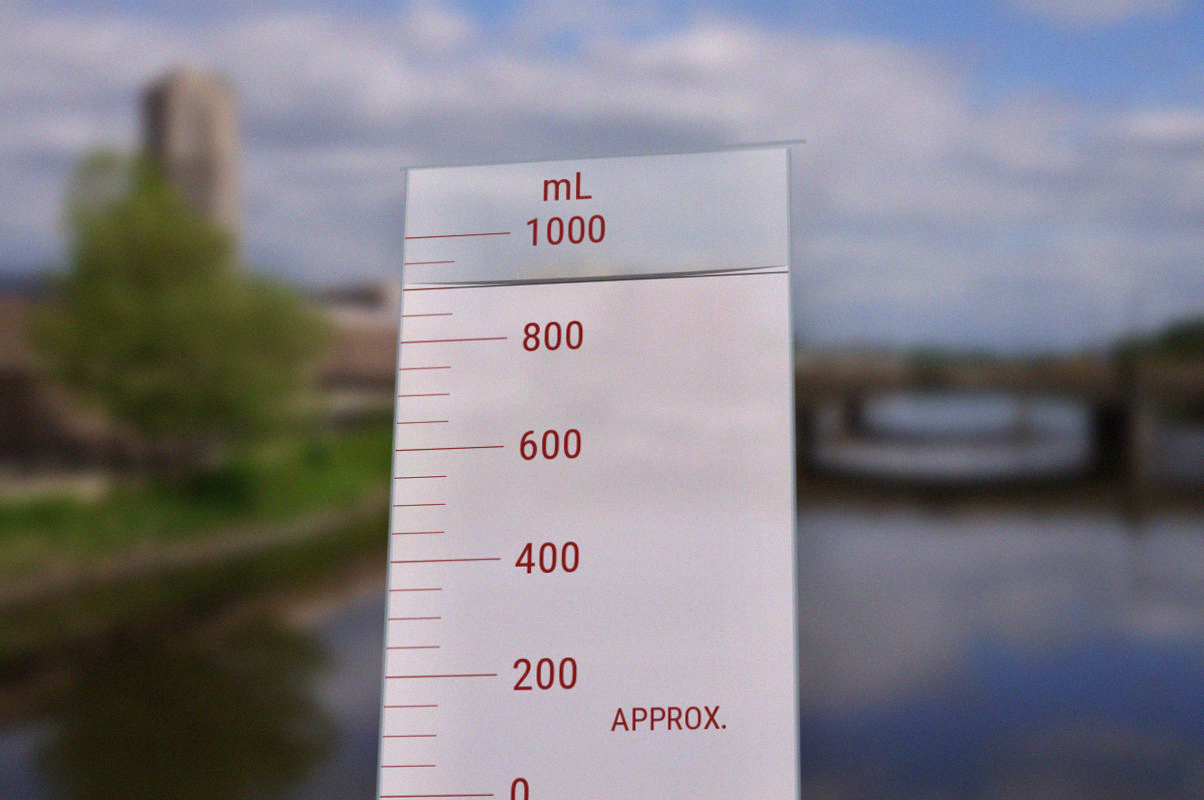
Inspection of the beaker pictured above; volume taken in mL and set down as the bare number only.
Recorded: 900
